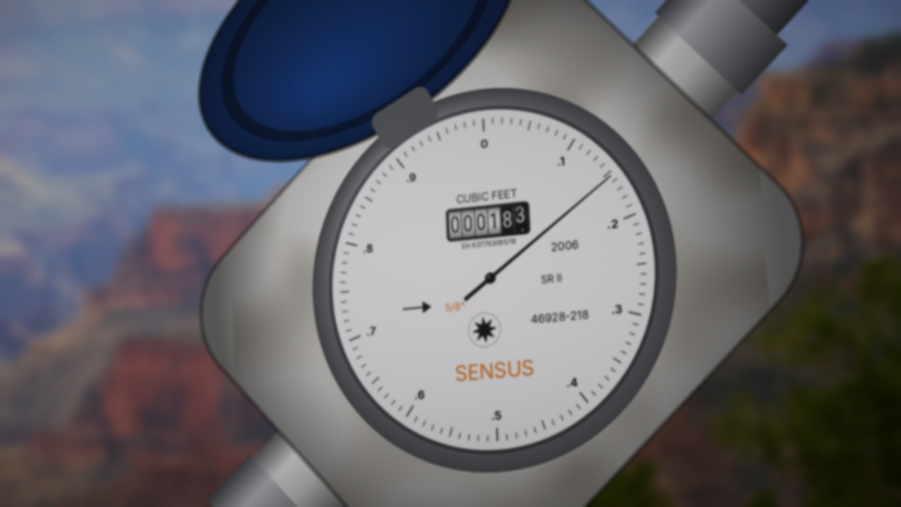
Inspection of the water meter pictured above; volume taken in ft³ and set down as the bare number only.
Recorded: 183.15
